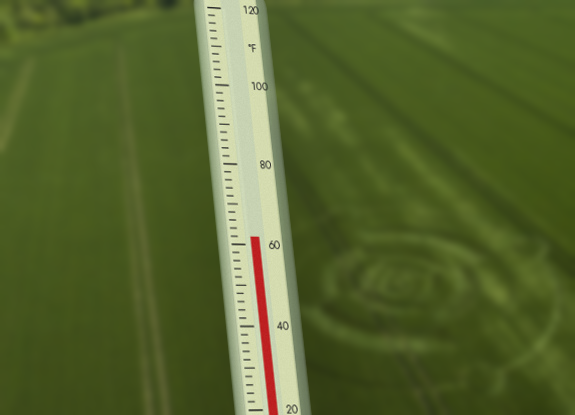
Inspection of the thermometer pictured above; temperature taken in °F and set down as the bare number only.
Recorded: 62
